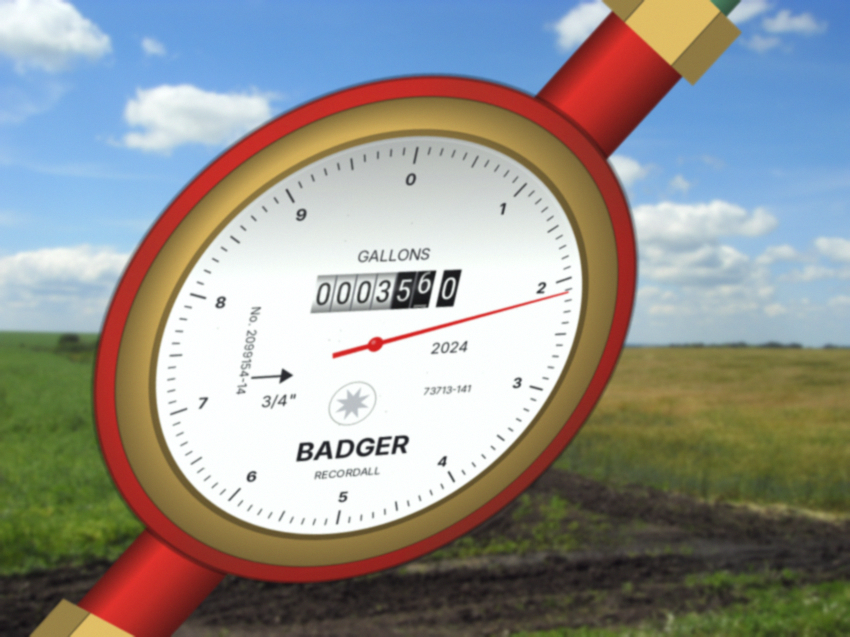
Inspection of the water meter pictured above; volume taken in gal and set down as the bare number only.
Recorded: 3562.1
